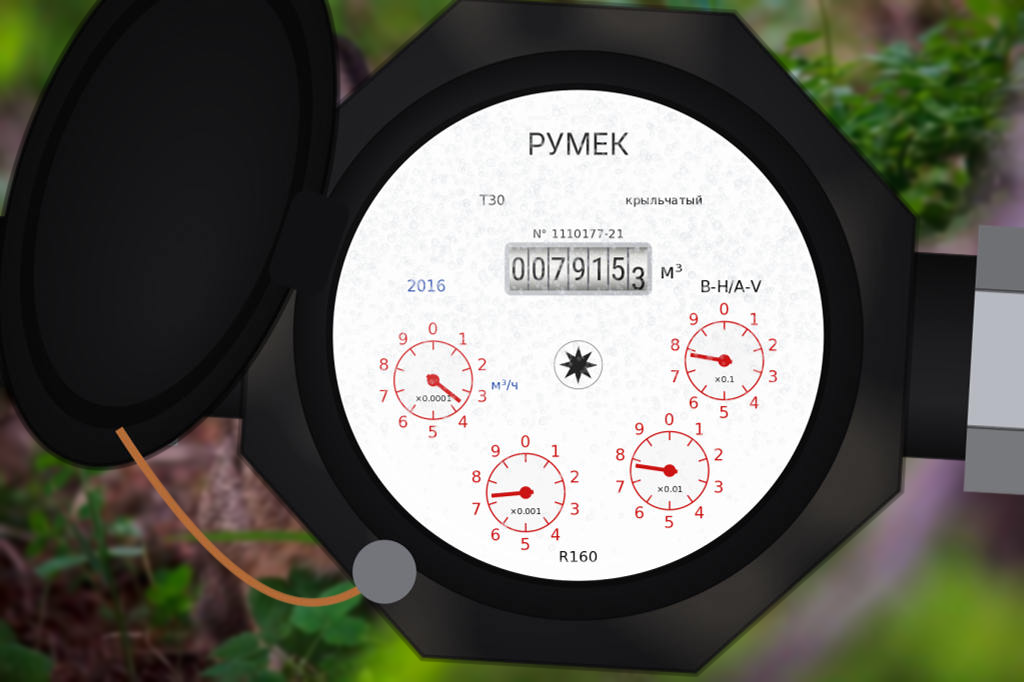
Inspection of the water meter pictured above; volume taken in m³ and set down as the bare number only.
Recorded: 79152.7773
